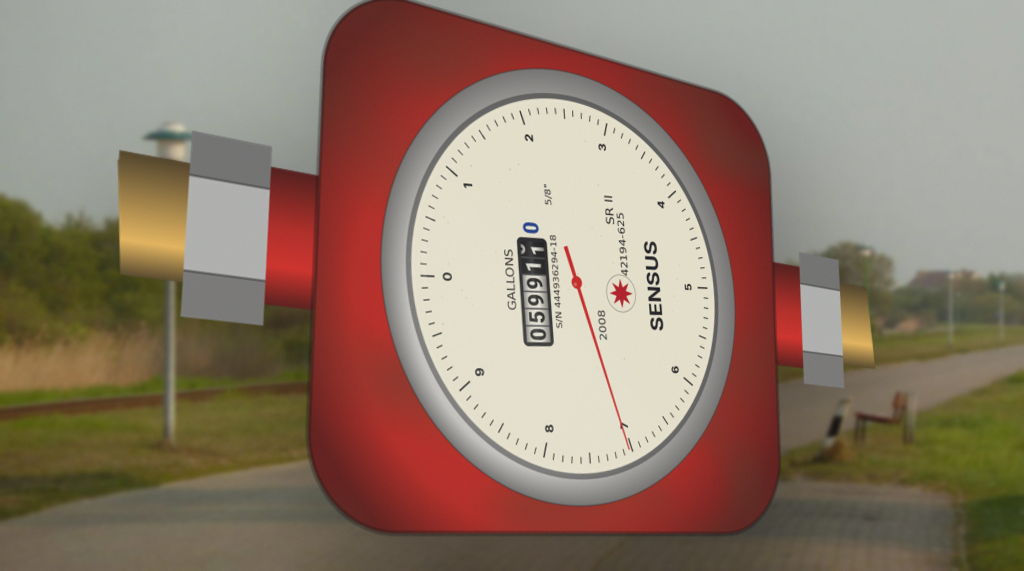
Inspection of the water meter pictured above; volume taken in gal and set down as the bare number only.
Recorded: 599107.0
